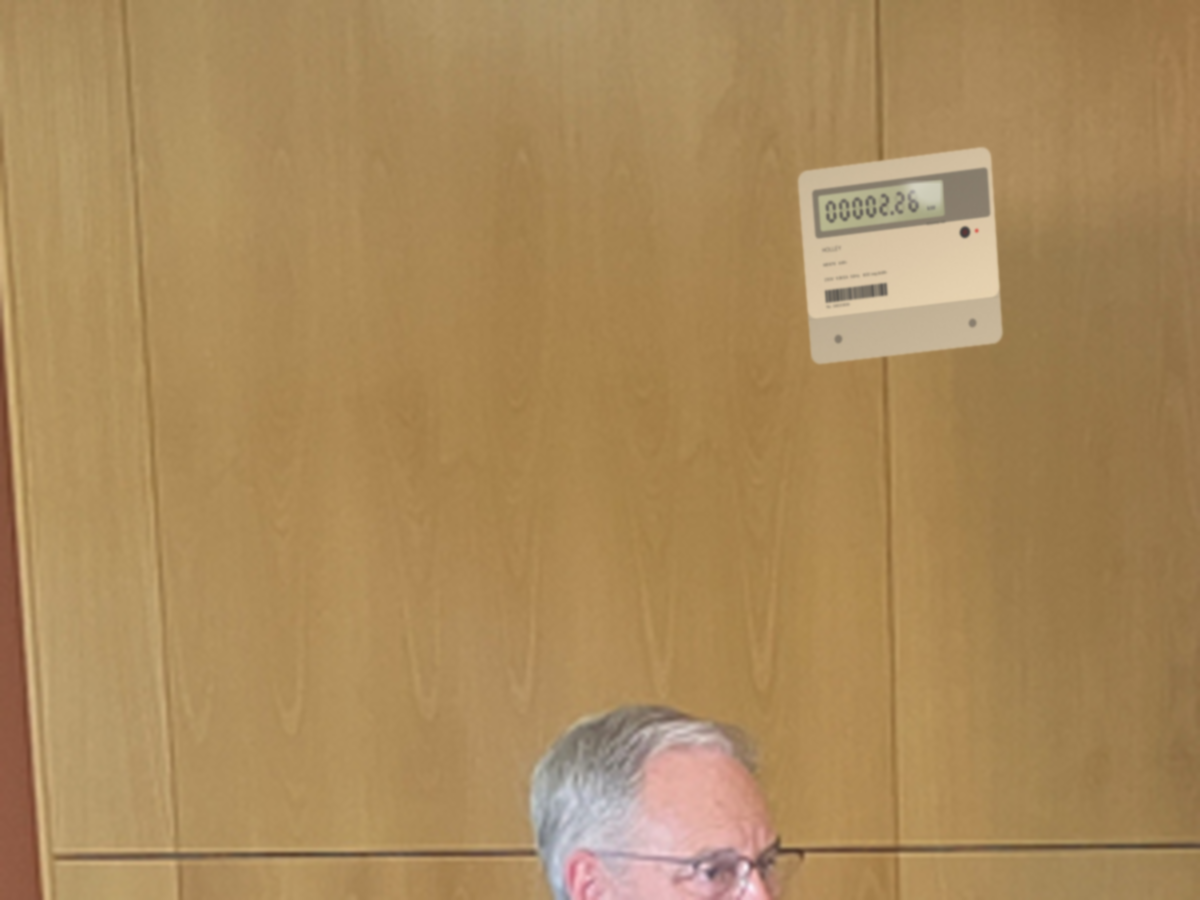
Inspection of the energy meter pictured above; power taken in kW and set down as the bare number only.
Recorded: 2.26
